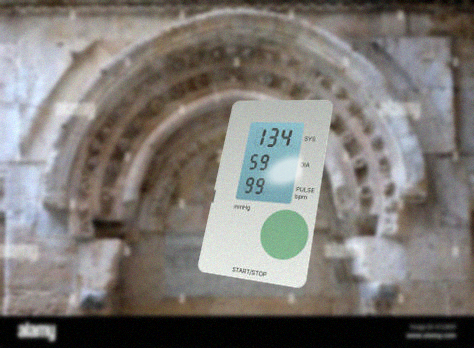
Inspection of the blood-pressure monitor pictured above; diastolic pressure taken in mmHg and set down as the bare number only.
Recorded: 59
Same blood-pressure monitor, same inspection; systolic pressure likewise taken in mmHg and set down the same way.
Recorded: 134
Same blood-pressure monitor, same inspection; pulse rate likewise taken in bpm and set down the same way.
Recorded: 99
